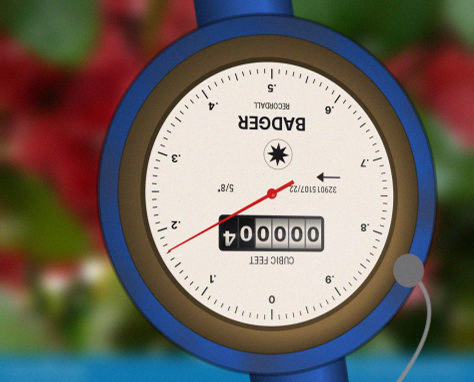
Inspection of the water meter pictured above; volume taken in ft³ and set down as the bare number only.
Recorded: 4.17
